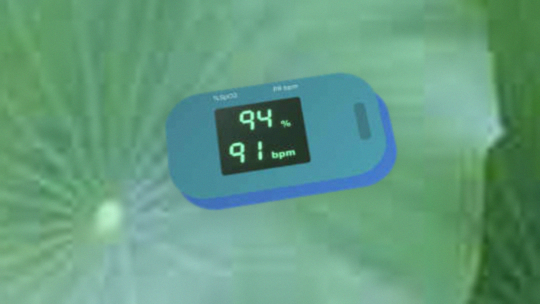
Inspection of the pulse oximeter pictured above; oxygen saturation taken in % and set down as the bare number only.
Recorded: 94
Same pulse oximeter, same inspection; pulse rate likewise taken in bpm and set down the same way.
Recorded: 91
